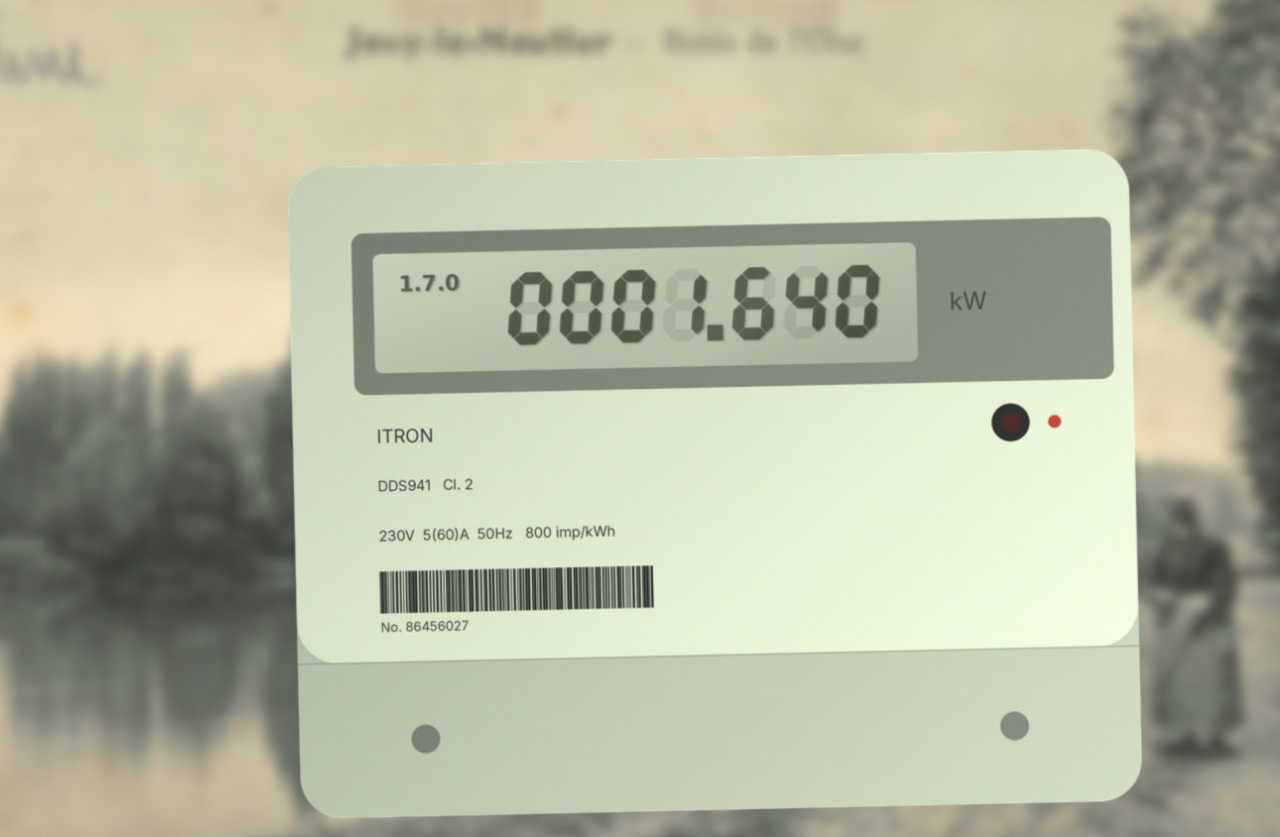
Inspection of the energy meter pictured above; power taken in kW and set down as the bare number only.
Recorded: 1.640
